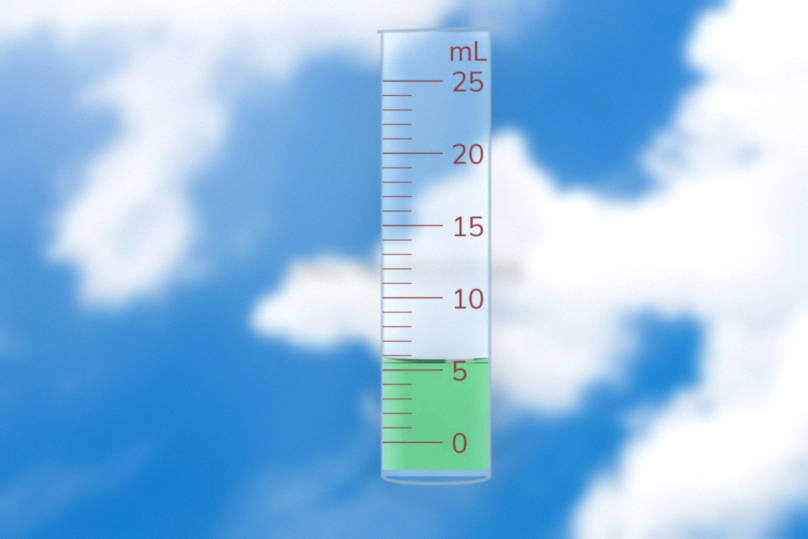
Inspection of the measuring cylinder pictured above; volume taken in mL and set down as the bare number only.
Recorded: 5.5
